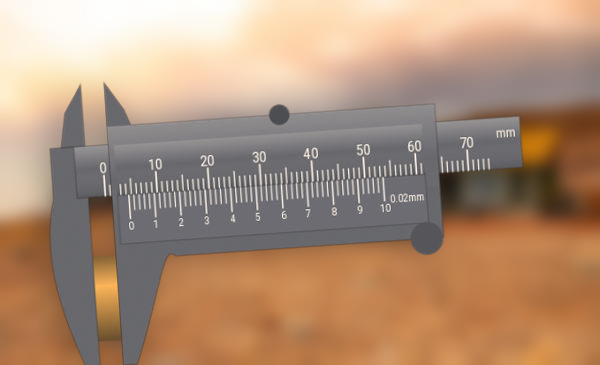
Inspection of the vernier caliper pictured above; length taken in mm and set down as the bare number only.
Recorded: 4.5
